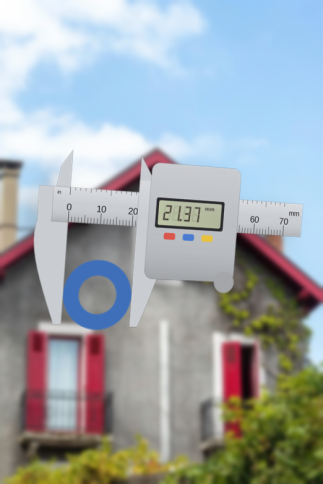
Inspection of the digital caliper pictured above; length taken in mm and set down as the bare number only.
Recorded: 21.37
